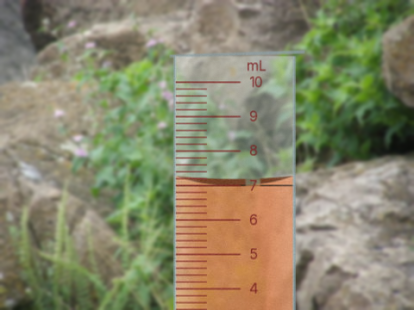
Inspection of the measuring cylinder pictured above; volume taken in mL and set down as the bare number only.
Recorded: 7
